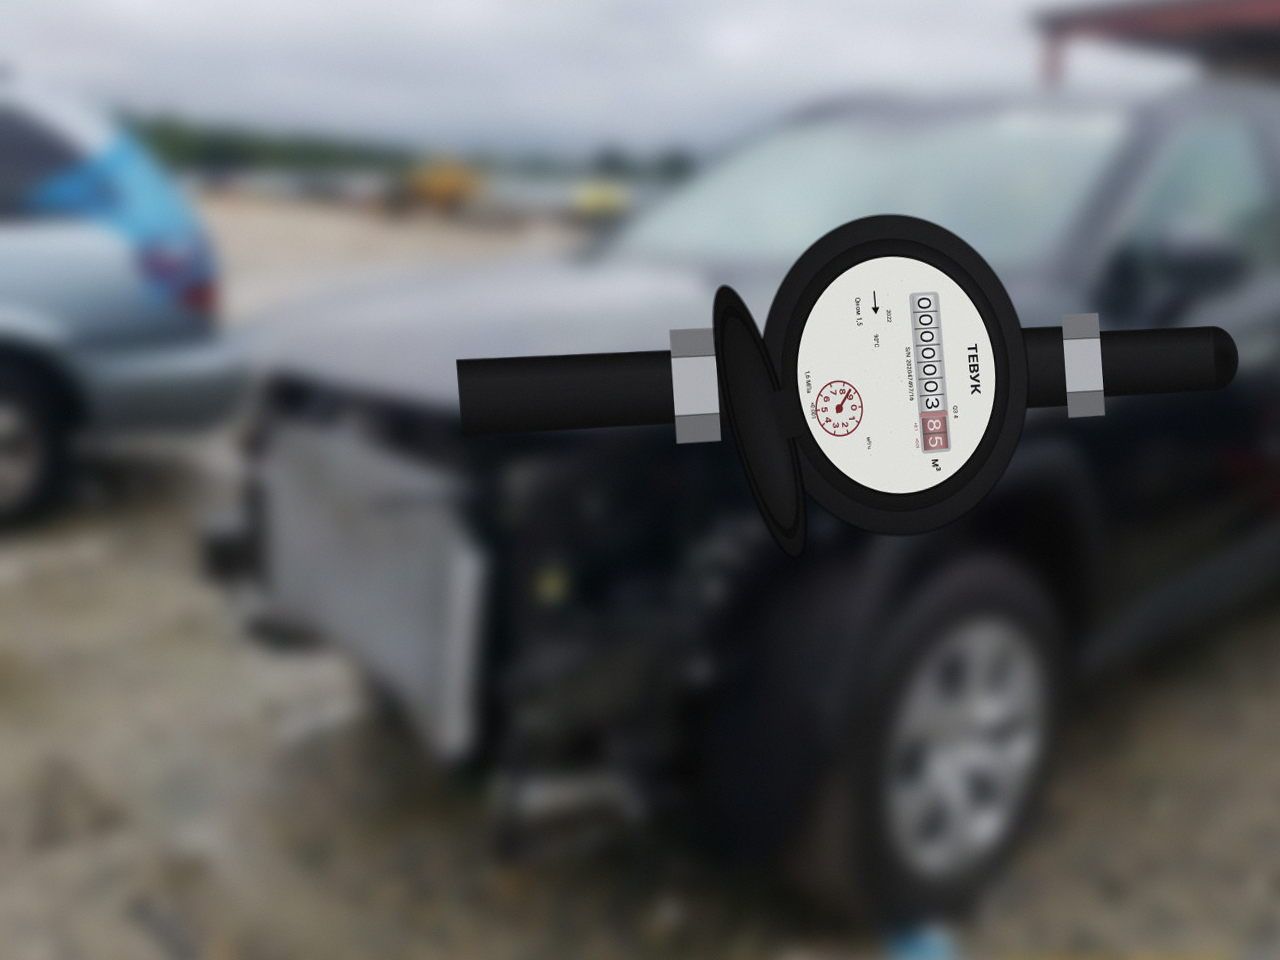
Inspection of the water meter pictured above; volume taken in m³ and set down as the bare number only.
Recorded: 3.858
